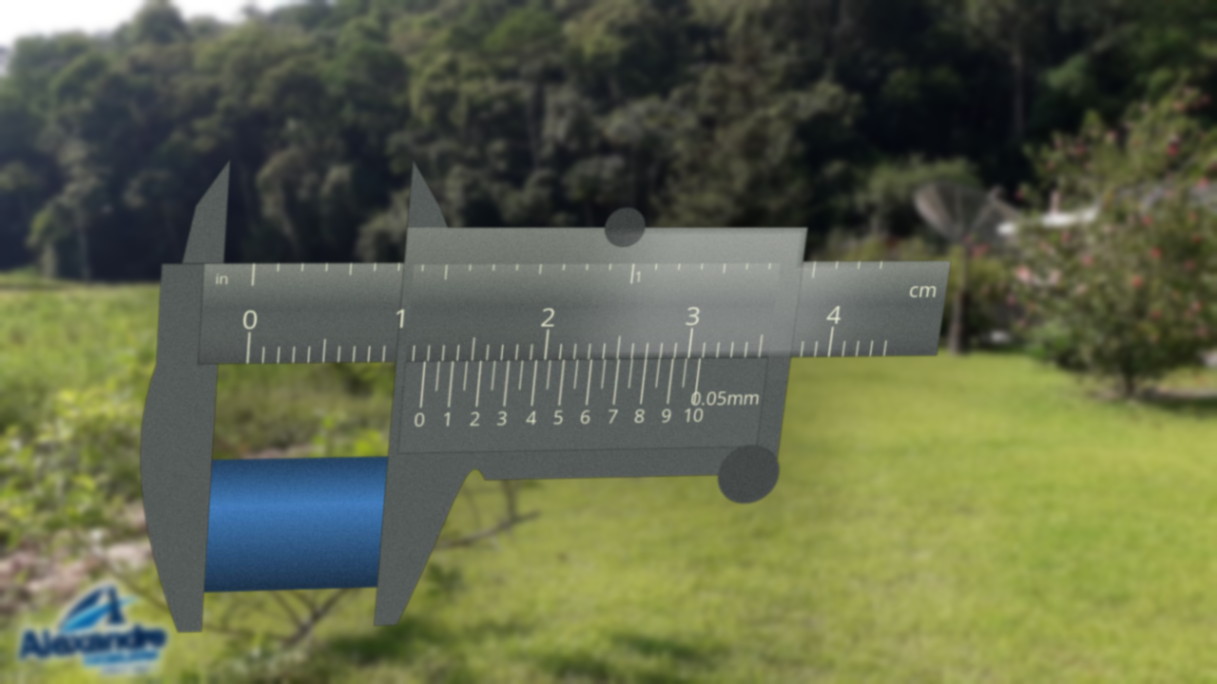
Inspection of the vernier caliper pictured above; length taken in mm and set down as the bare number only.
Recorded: 11.8
